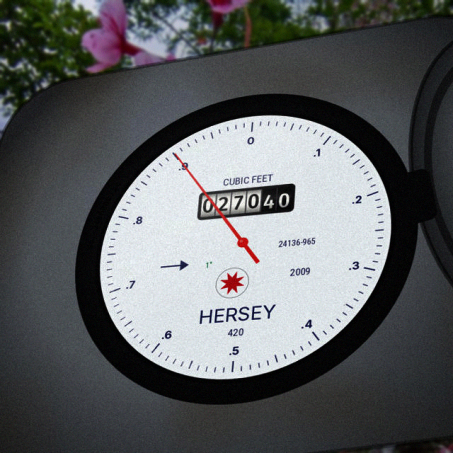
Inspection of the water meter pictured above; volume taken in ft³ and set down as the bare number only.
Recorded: 27039.90
